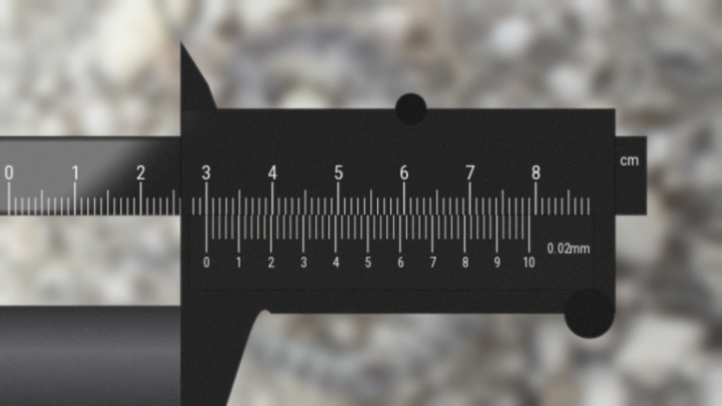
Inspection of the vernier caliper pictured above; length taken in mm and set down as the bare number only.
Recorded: 30.0
